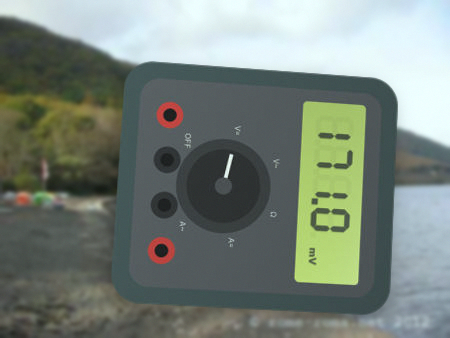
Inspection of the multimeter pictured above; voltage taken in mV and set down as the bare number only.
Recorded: 171.0
